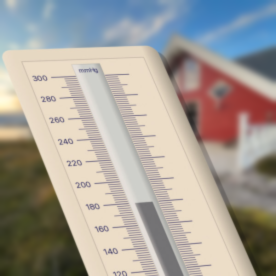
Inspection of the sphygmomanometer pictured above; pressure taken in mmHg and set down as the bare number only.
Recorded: 180
